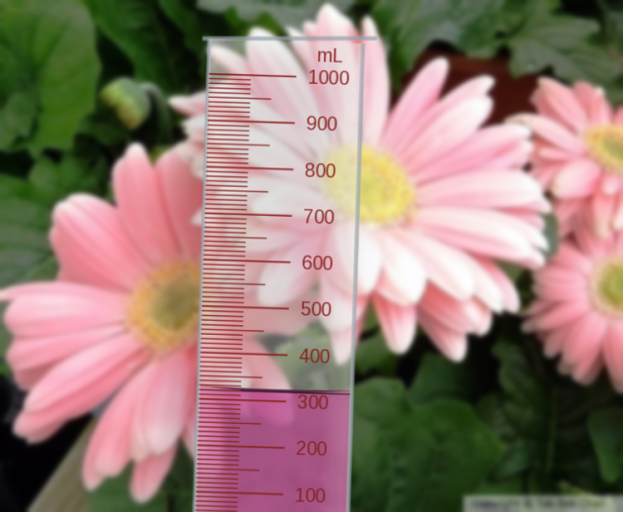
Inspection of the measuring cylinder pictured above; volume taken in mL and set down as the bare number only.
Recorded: 320
